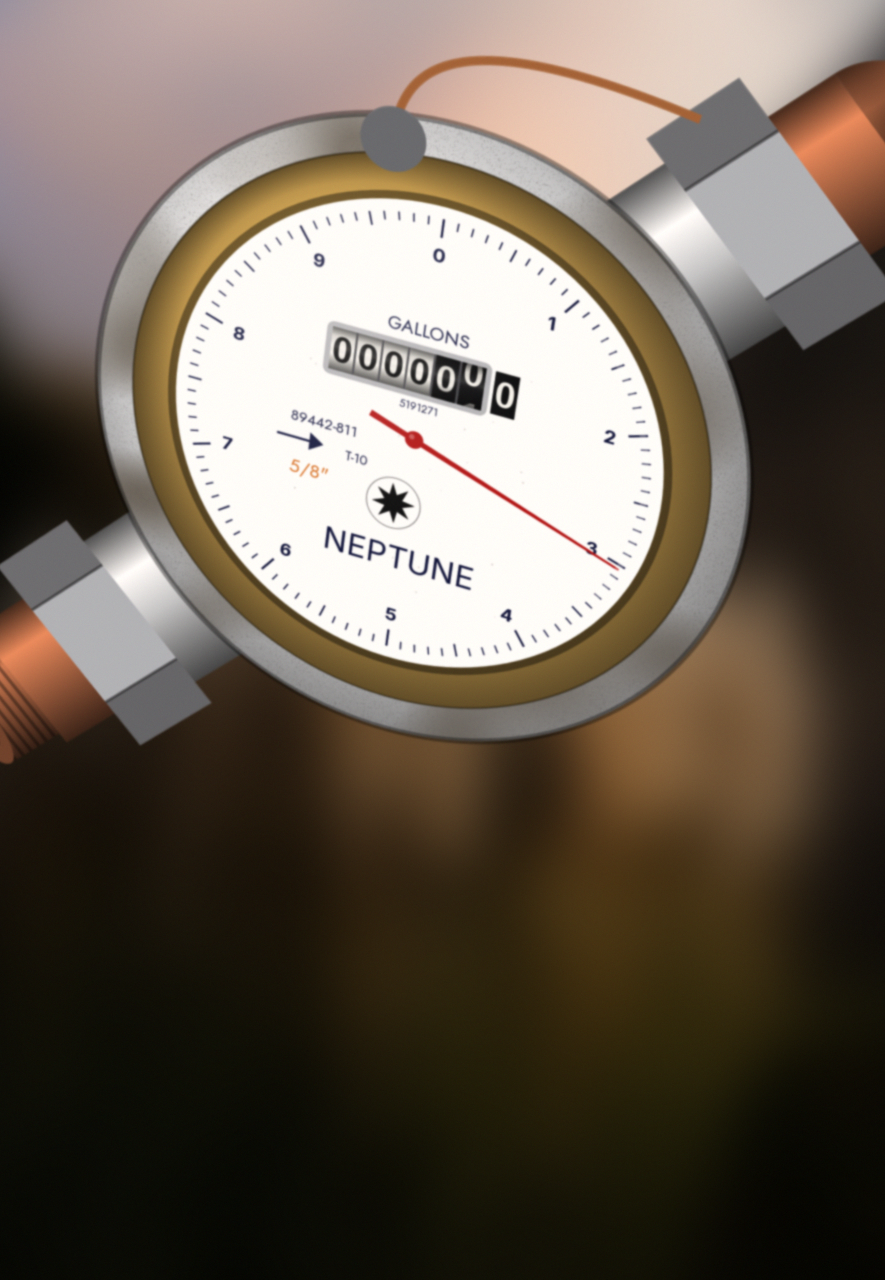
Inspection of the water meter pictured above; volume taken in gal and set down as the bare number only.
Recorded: 3.0
